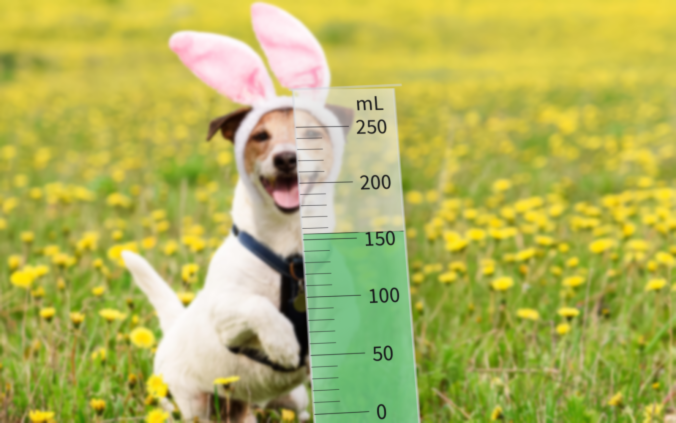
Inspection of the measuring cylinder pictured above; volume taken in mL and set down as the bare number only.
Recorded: 155
